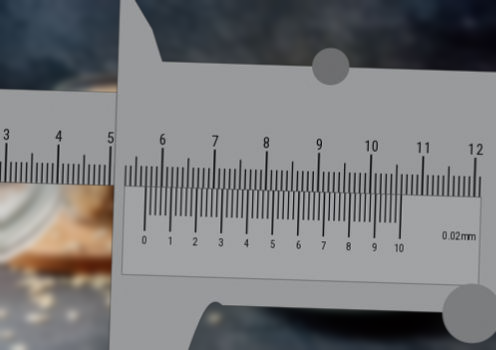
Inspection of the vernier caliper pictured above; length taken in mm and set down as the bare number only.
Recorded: 57.0
